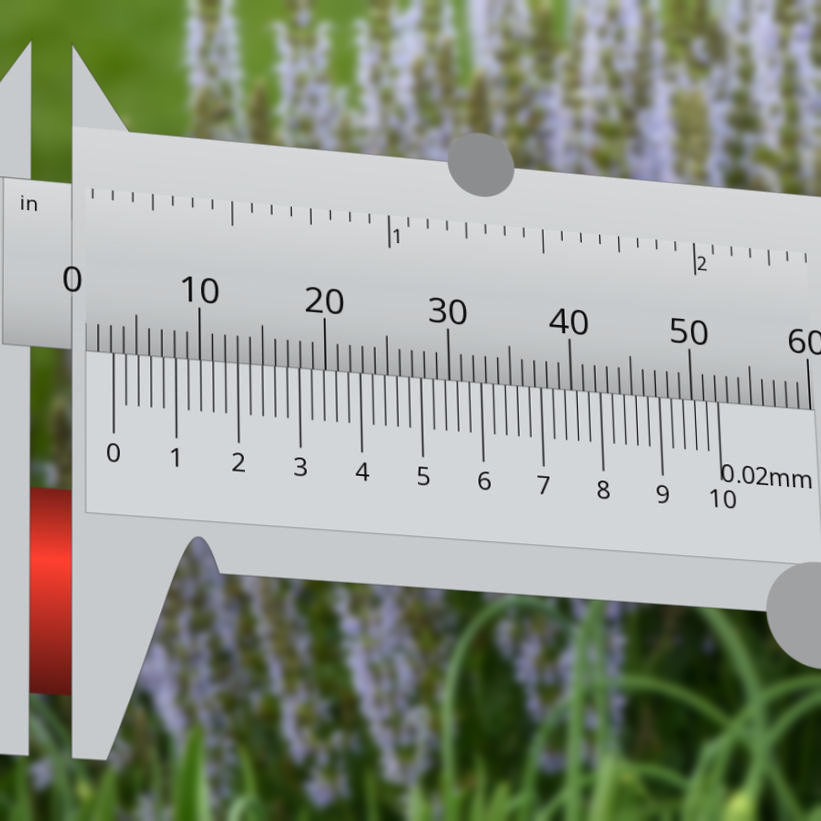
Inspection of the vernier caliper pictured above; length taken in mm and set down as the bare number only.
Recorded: 3.2
